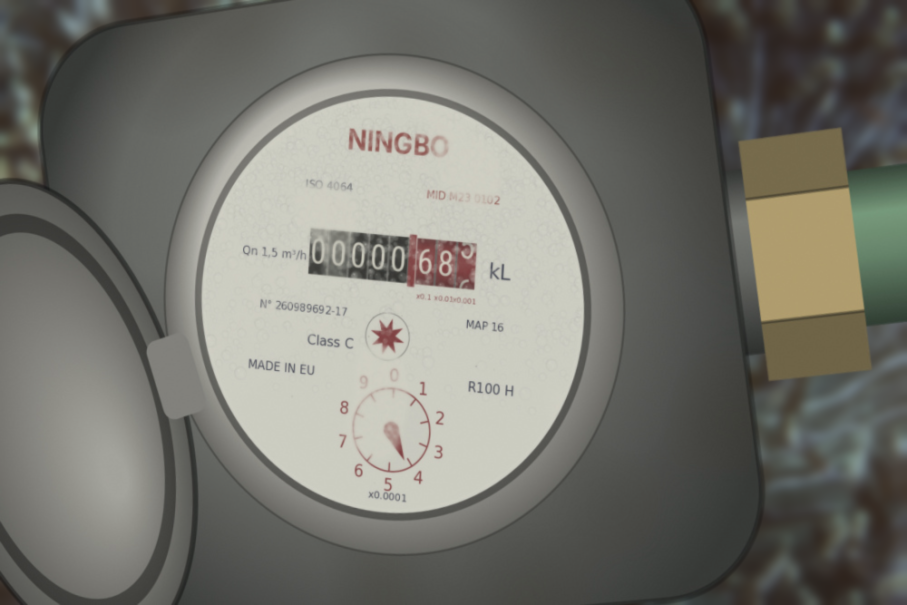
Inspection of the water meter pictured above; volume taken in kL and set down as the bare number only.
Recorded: 0.6854
